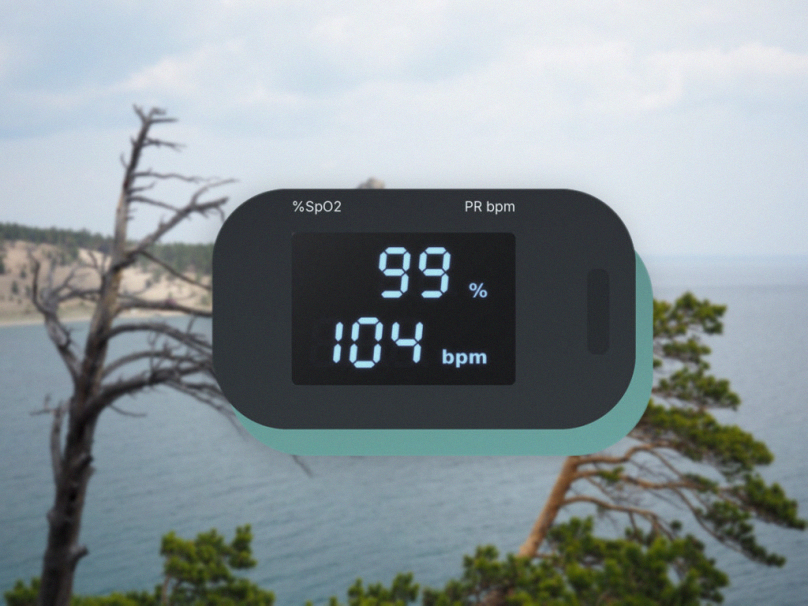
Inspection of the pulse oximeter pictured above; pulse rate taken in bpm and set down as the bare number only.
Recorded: 104
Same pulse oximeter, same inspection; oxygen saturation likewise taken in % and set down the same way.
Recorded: 99
